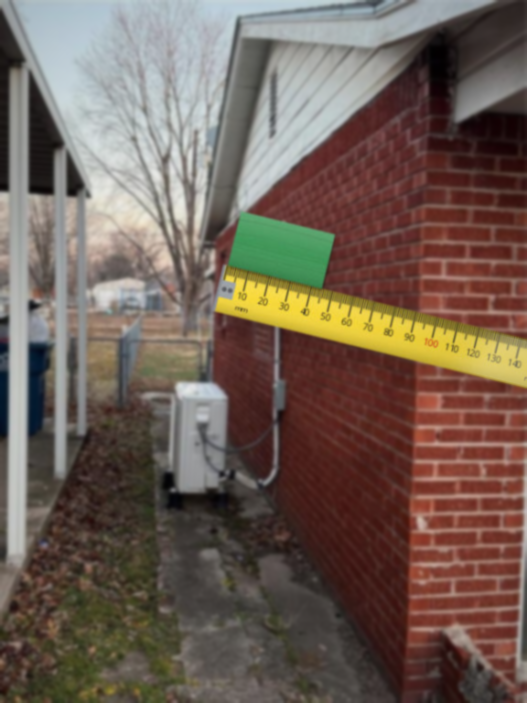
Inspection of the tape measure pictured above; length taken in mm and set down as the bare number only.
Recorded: 45
